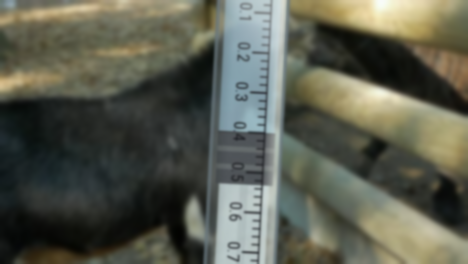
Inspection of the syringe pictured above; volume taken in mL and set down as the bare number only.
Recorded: 0.4
